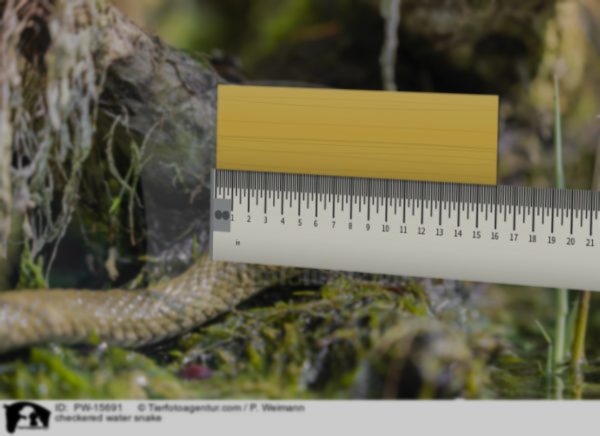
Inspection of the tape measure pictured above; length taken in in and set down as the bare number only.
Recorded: 16
